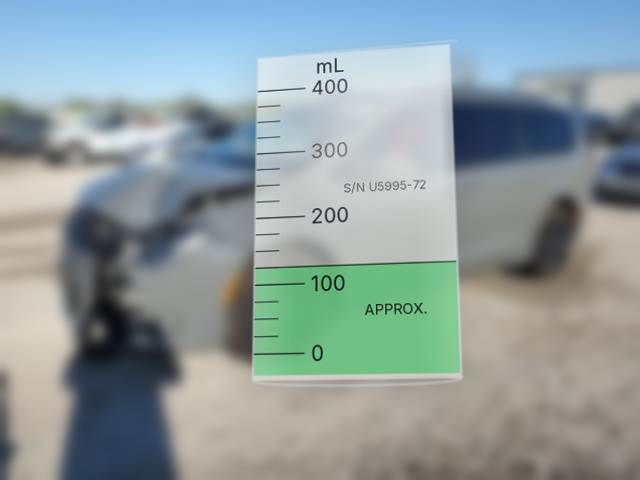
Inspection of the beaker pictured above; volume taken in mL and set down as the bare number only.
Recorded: 125
